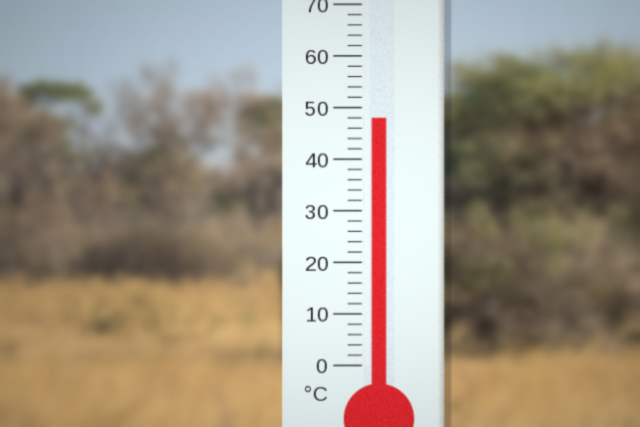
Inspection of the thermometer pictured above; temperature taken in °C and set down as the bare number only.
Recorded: 48
